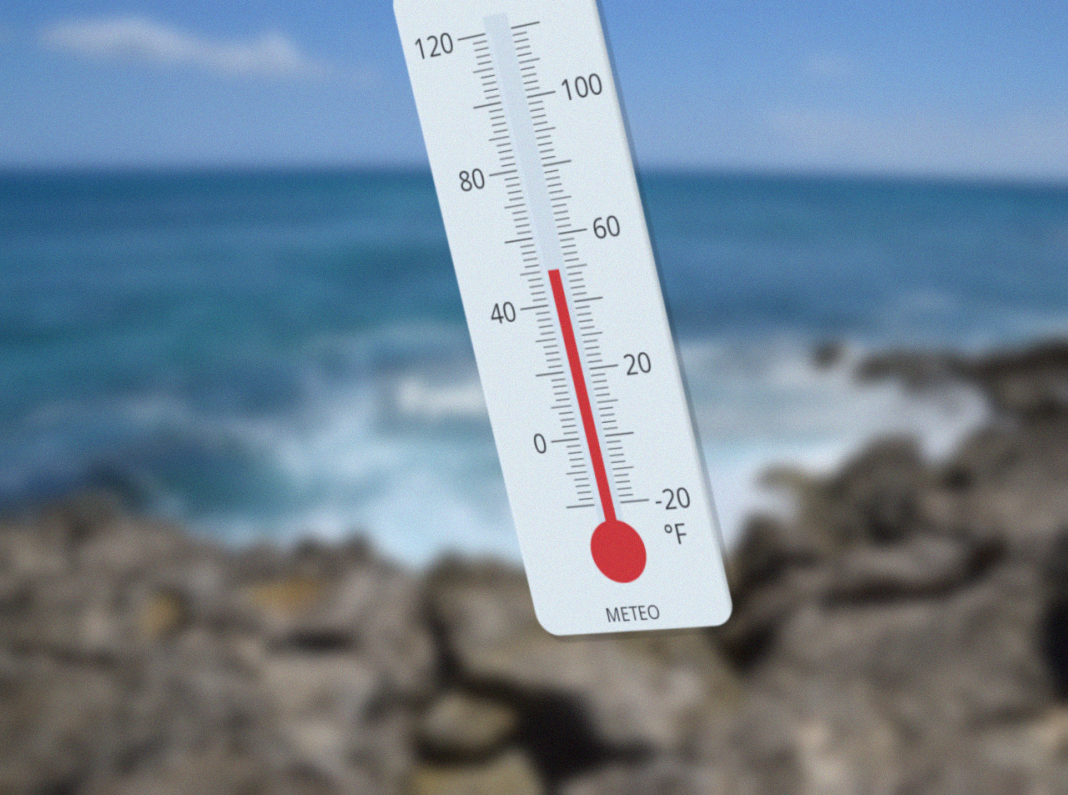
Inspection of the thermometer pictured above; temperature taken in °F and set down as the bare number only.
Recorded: 50
